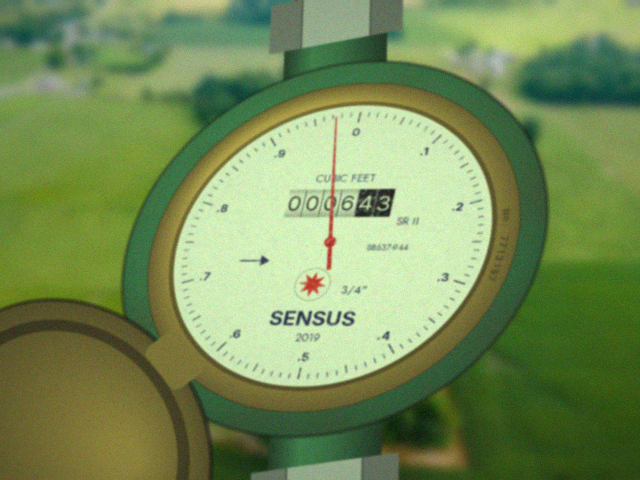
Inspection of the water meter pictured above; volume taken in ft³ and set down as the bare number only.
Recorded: 642.97
